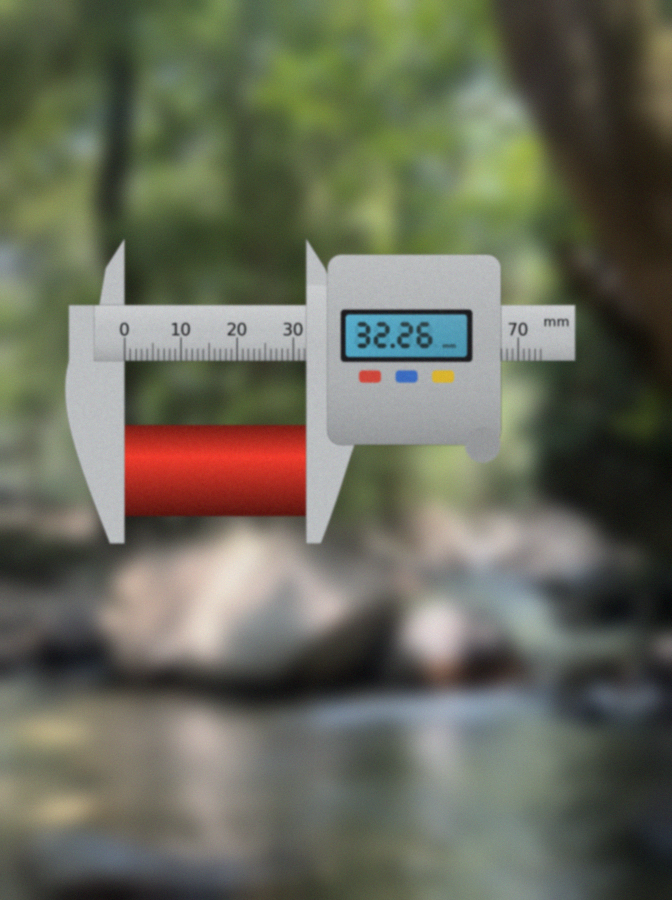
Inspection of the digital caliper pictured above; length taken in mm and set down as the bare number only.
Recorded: 32.26
